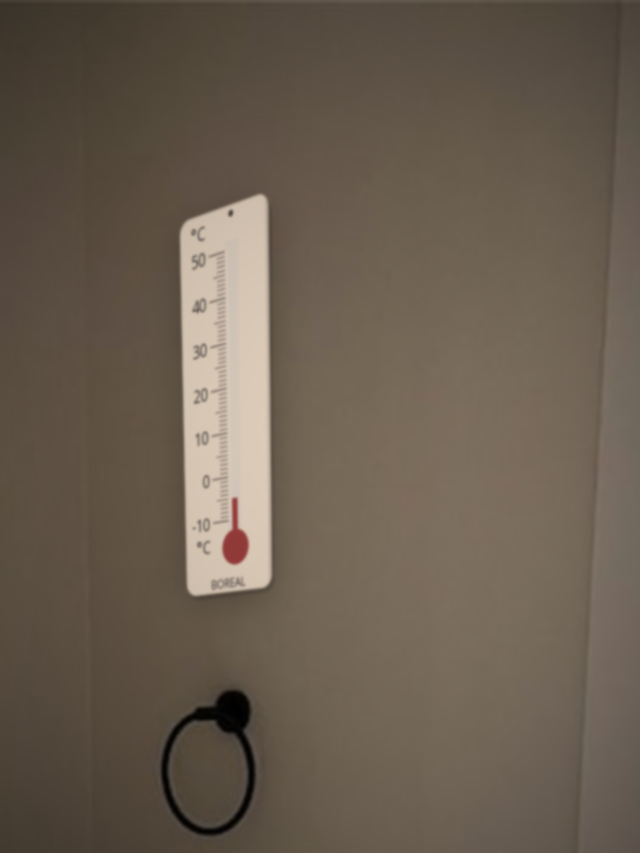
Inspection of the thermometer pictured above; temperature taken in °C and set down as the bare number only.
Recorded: -5
